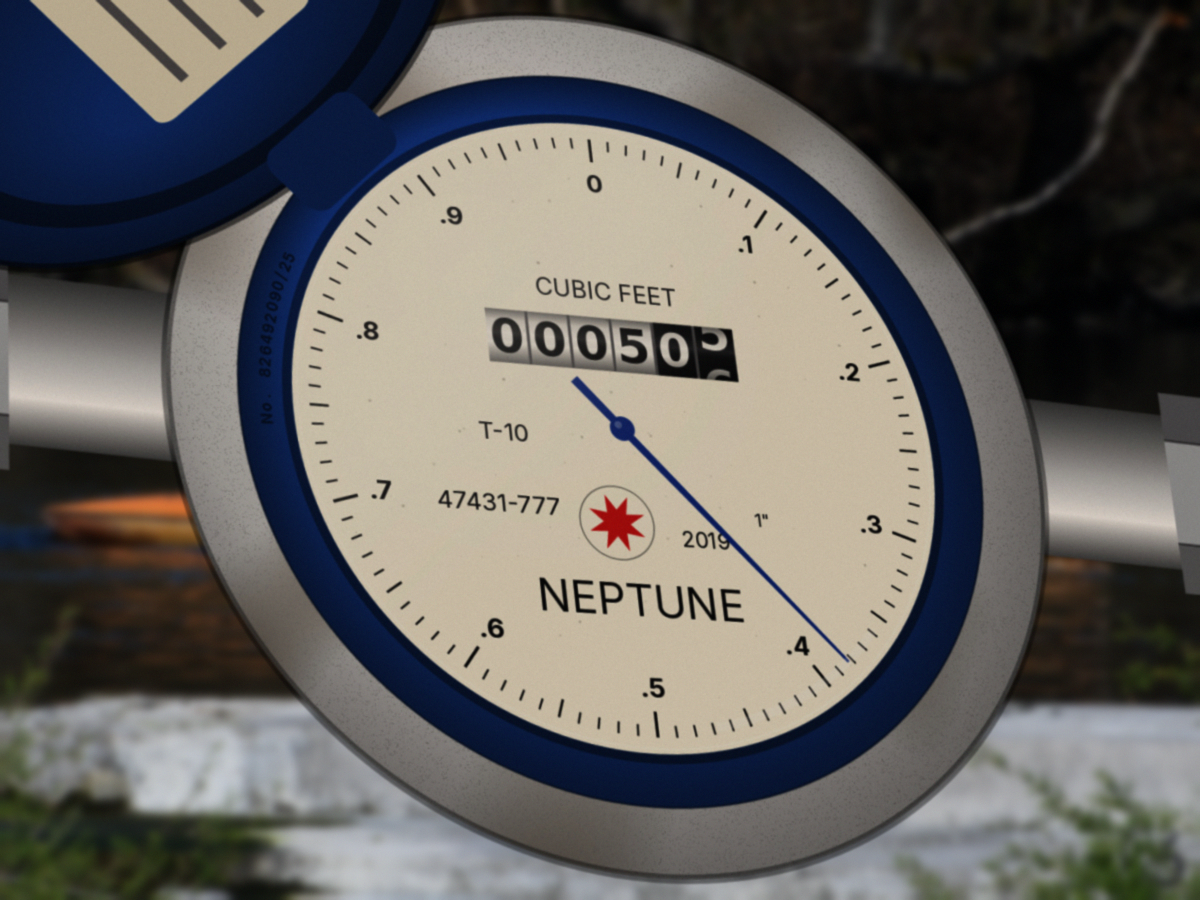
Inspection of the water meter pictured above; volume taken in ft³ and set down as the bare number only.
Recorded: 505.38
